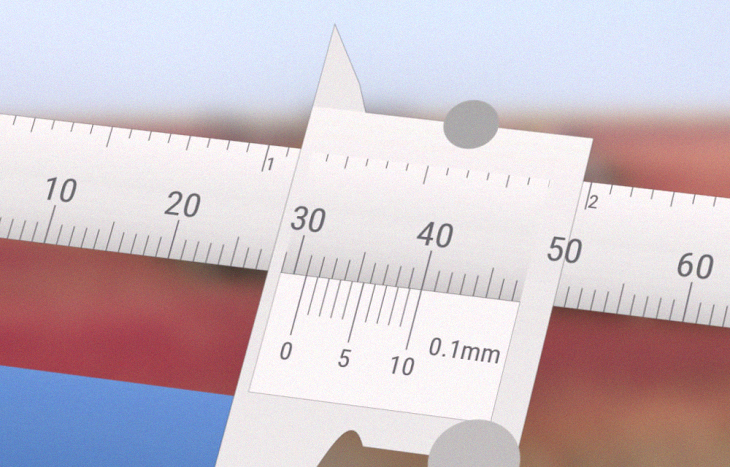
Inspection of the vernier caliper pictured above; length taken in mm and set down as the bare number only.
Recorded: 31.0
